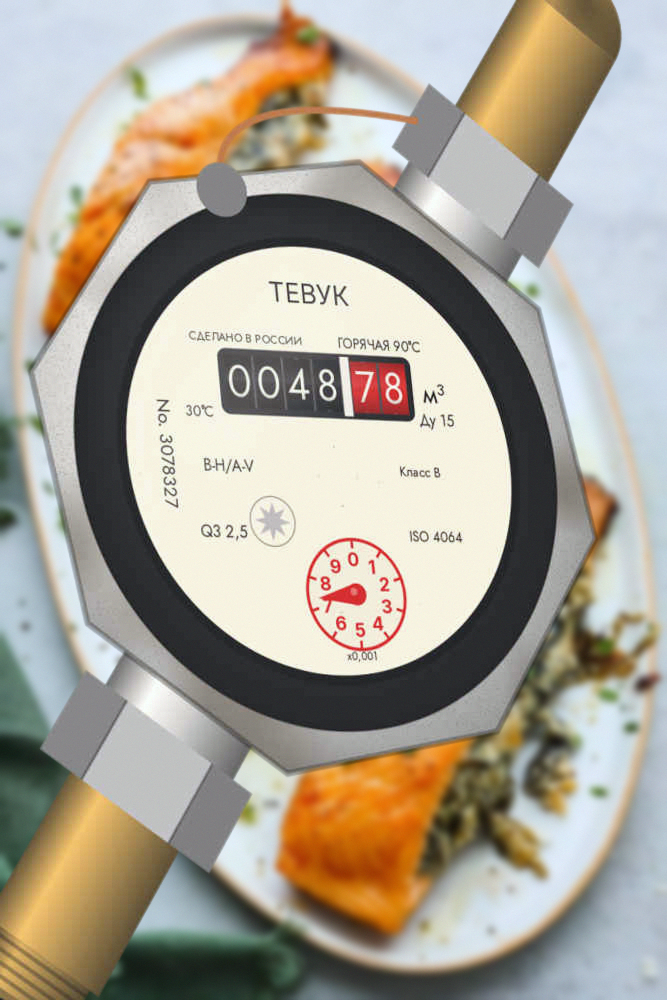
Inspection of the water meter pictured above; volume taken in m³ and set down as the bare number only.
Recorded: 48.787
